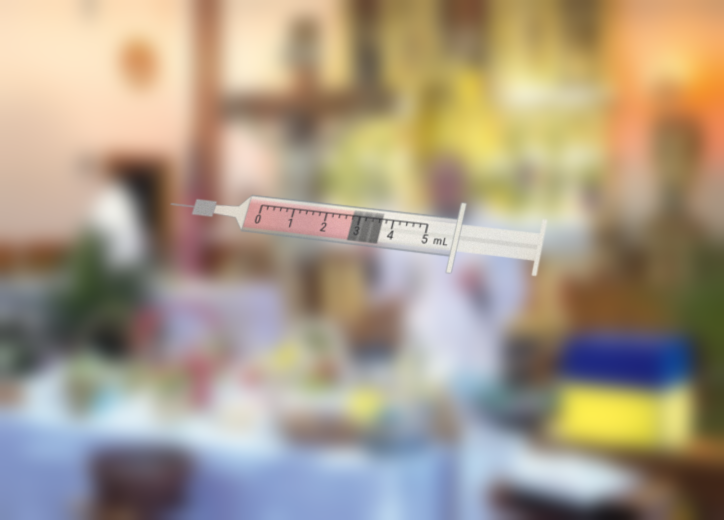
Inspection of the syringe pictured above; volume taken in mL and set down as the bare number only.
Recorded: 2.8
